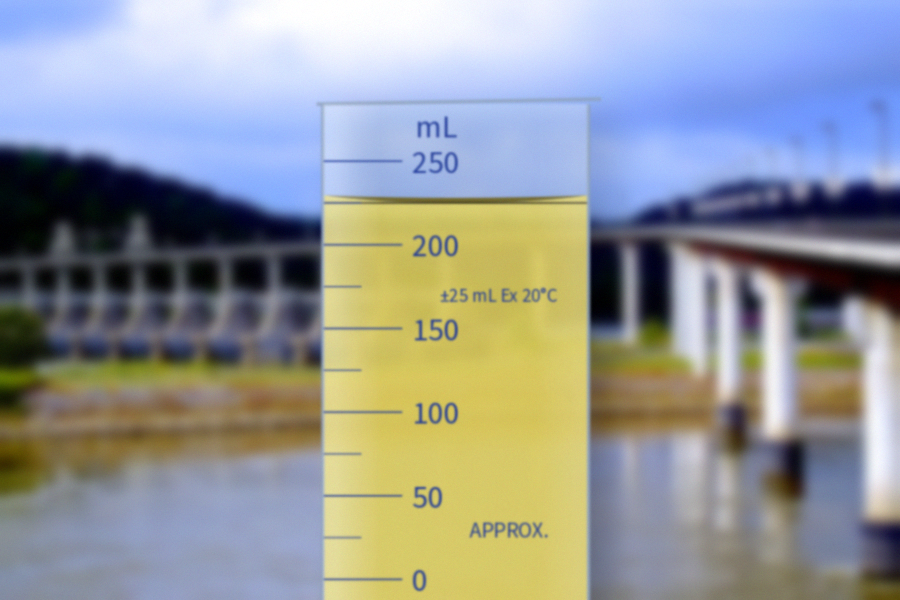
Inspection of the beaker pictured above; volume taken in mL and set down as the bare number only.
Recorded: 225
